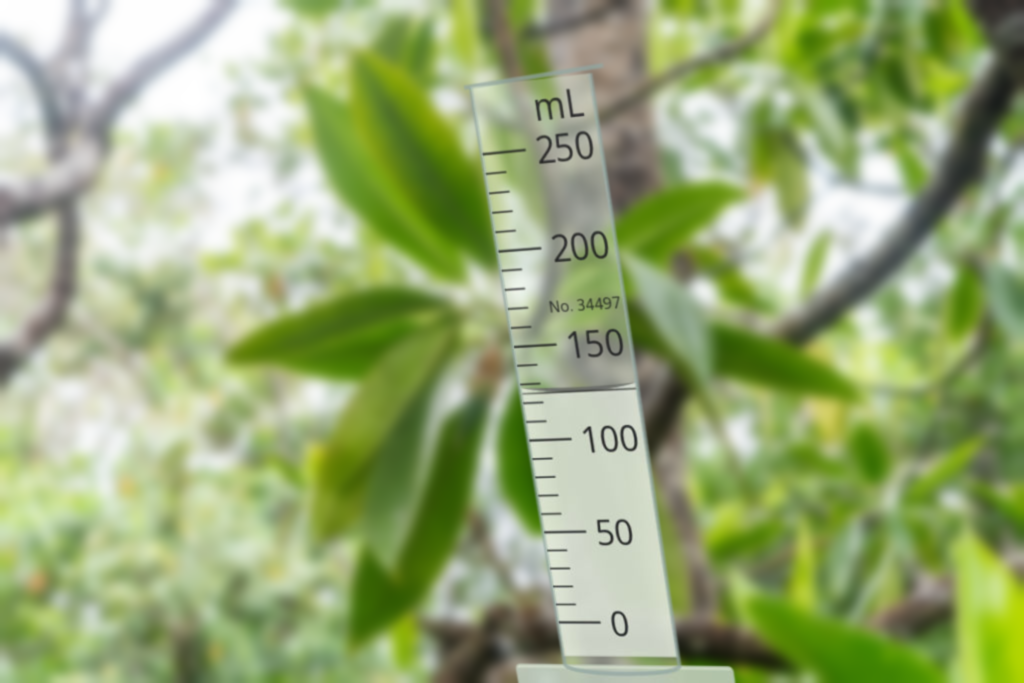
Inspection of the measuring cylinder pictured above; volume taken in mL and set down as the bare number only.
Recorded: 125
